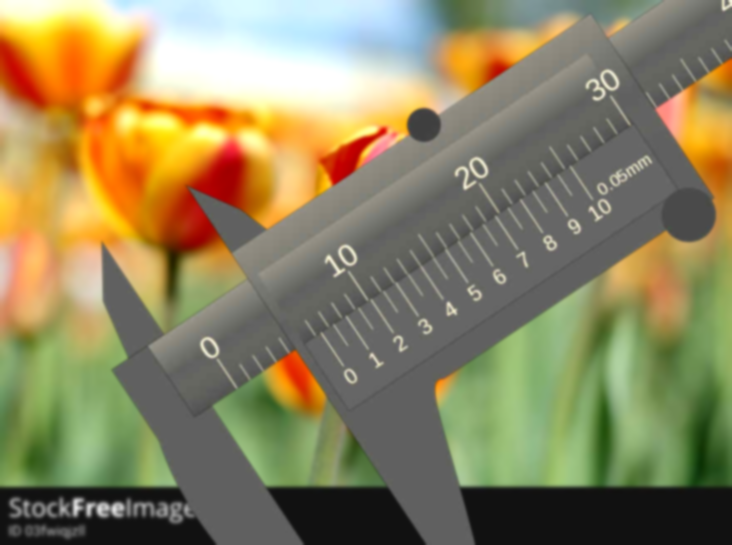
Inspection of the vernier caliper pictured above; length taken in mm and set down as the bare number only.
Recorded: 6.4
